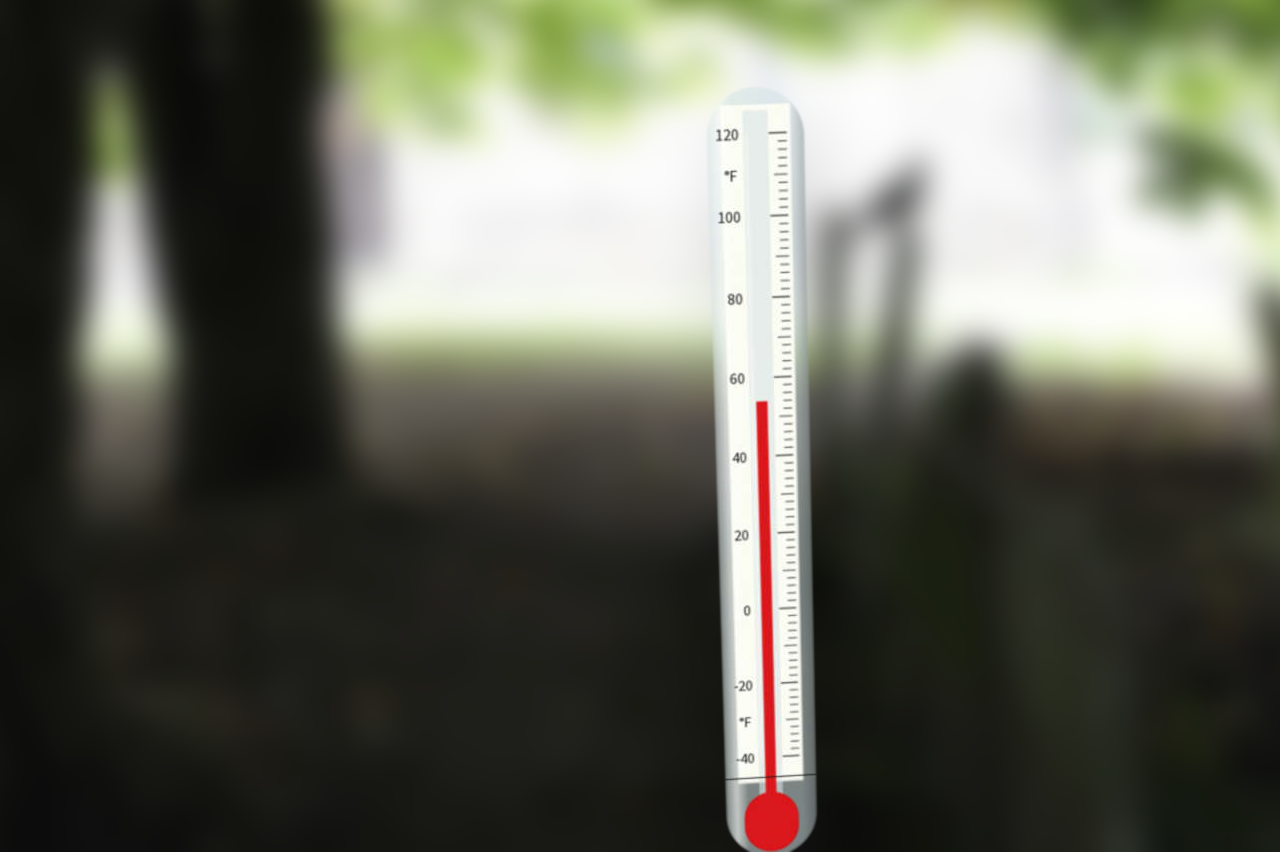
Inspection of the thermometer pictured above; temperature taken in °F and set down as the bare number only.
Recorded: 54
